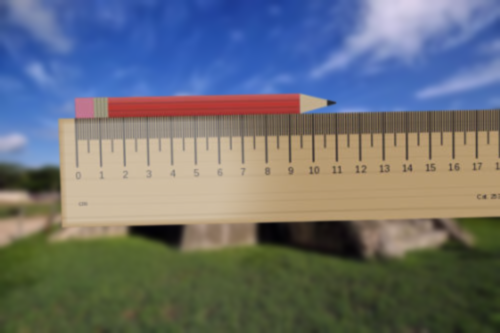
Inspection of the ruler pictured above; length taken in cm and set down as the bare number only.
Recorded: 11
